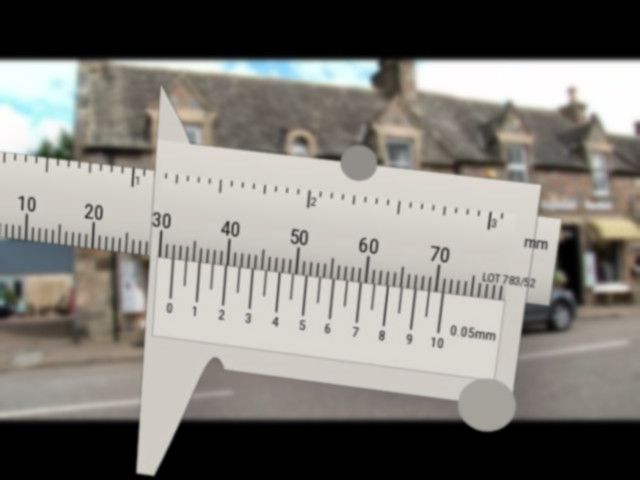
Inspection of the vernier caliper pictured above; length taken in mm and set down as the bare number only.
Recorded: 32.0
